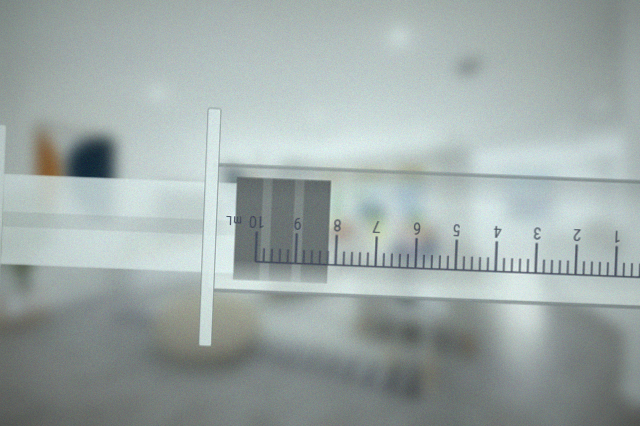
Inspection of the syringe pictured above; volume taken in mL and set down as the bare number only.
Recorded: 8.2
